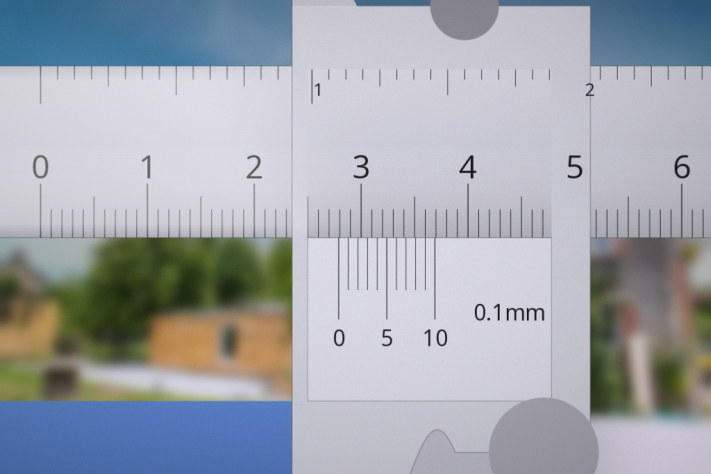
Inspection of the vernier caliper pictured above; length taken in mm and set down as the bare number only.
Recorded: 27.9
